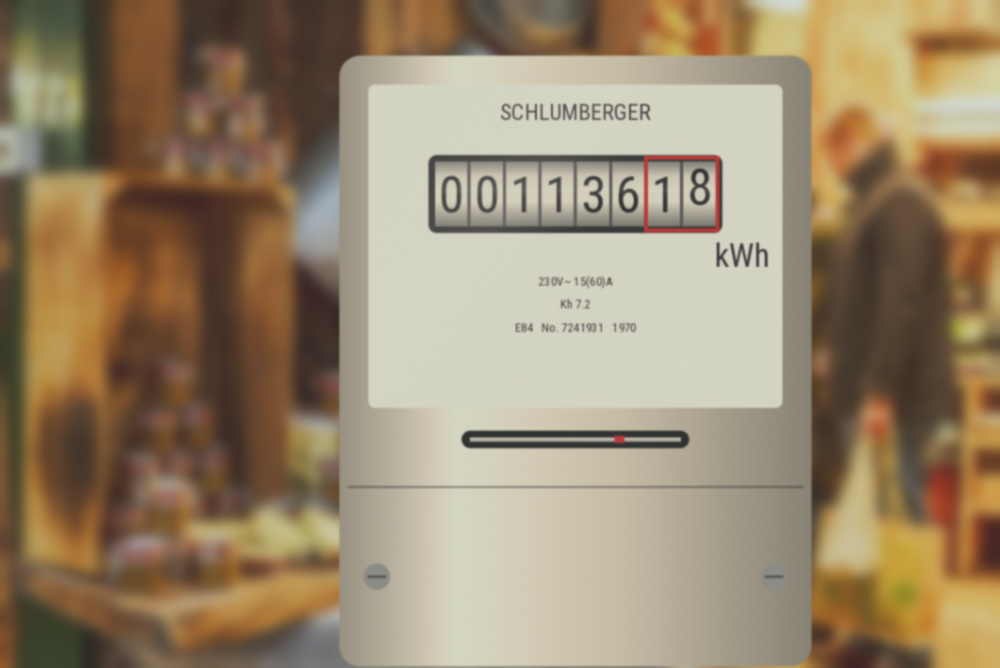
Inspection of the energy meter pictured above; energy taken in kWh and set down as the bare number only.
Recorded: 1136.18
